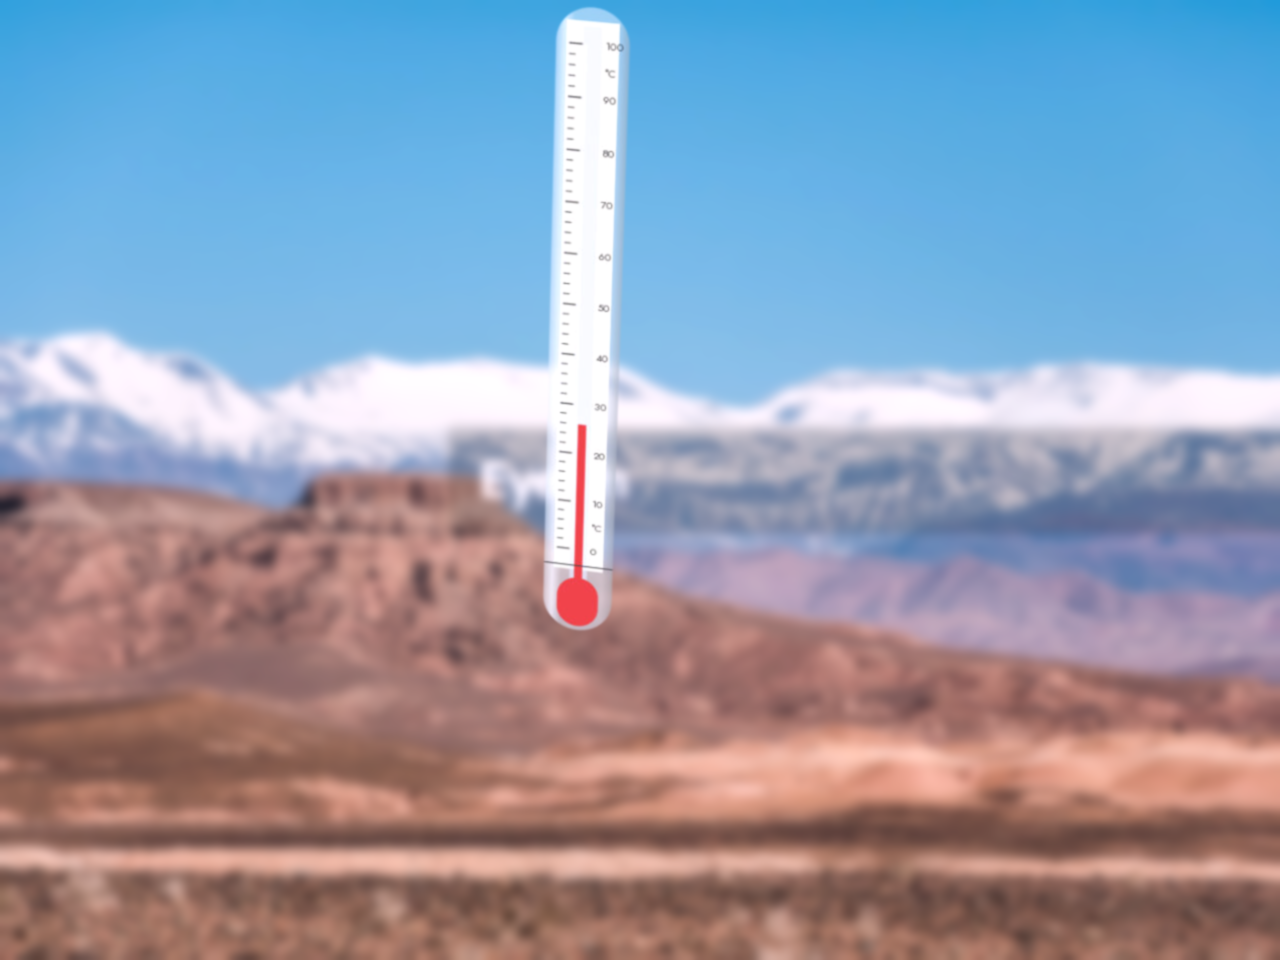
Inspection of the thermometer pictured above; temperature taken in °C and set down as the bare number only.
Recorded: 26
